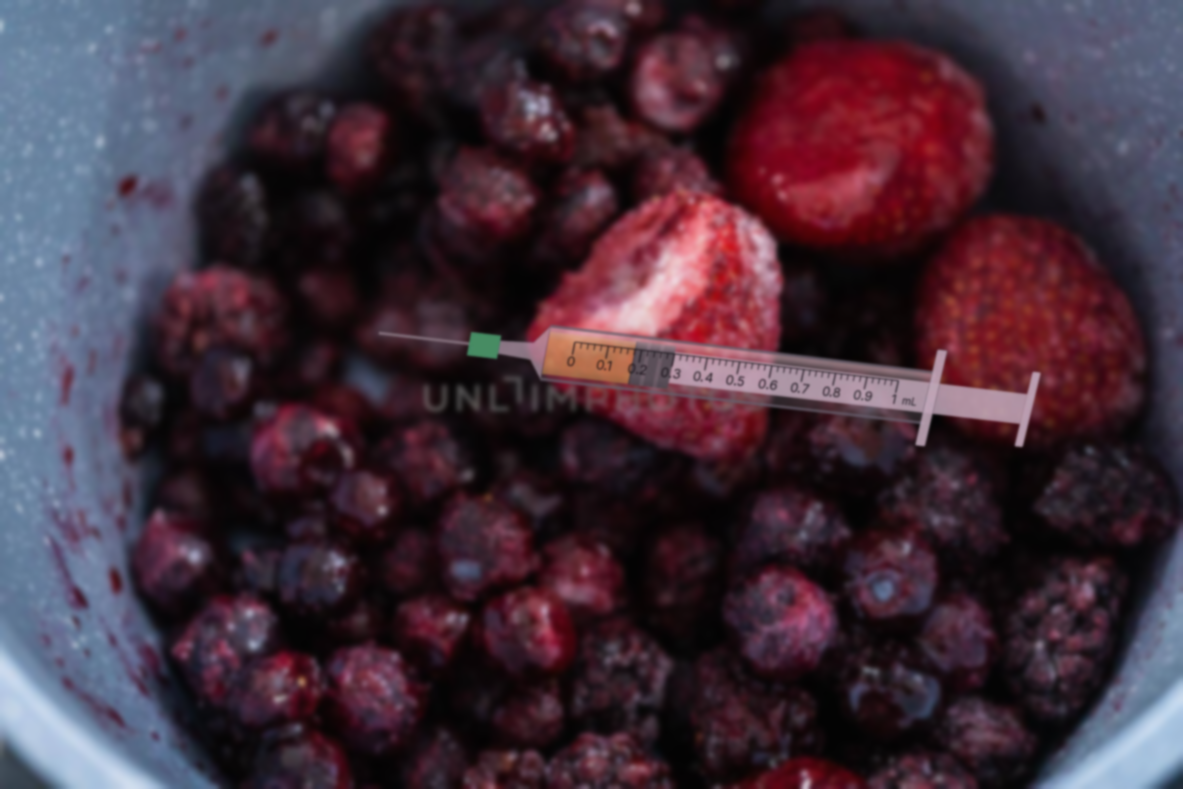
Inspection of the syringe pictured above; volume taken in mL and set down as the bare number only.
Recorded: 0.18
